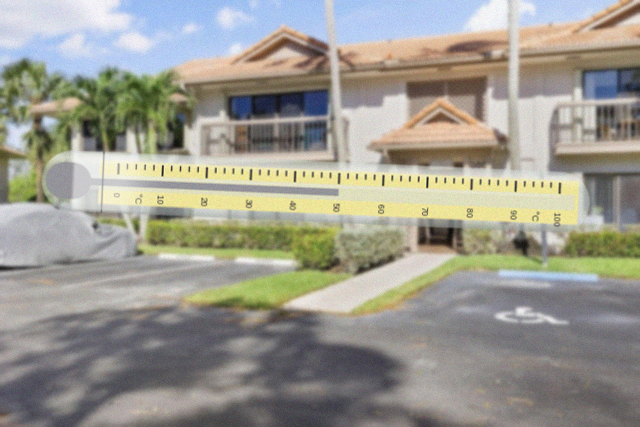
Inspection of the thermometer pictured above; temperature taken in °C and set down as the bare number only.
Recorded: 50
